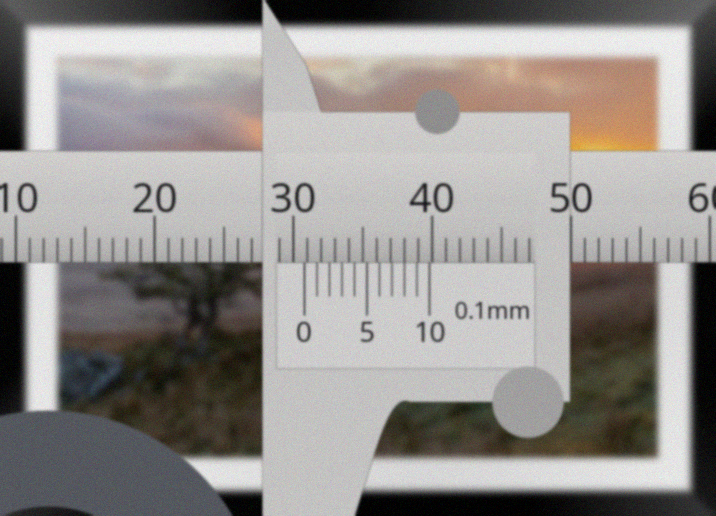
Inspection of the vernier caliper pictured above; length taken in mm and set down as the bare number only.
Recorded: 30.8
